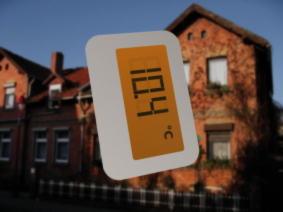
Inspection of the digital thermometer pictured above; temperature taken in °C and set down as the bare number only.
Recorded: 10.4
